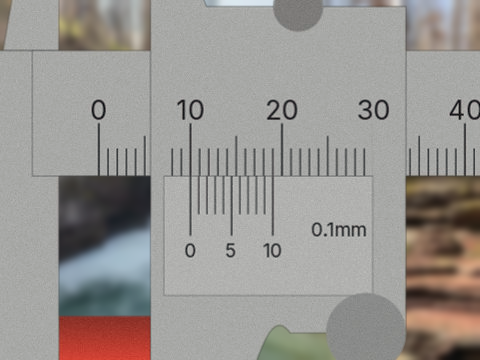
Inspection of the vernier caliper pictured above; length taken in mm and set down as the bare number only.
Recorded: 10.0
